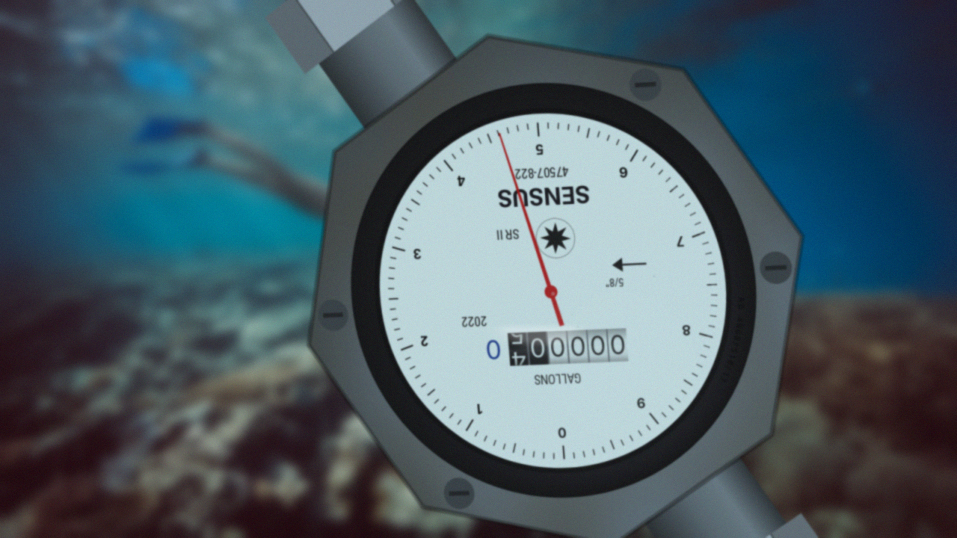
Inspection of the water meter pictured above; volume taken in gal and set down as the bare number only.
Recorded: 44.6
